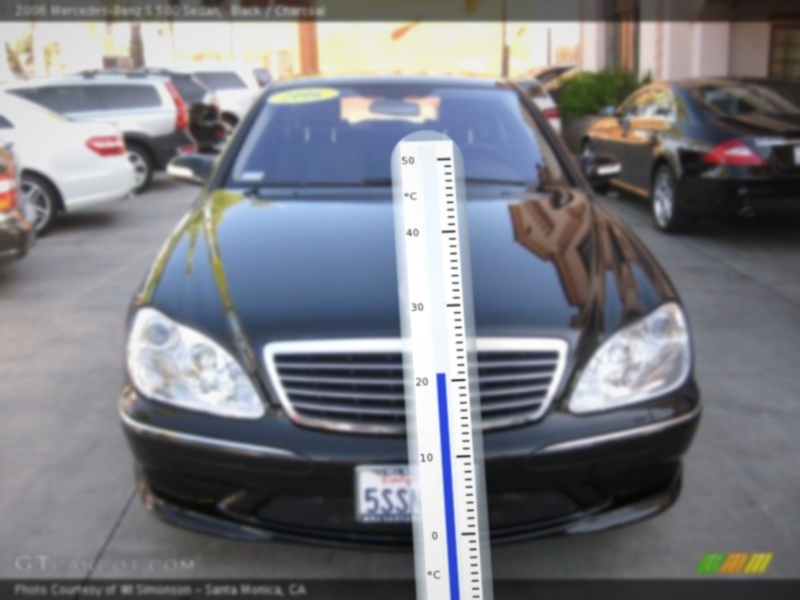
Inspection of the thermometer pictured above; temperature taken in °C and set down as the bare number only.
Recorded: 21
